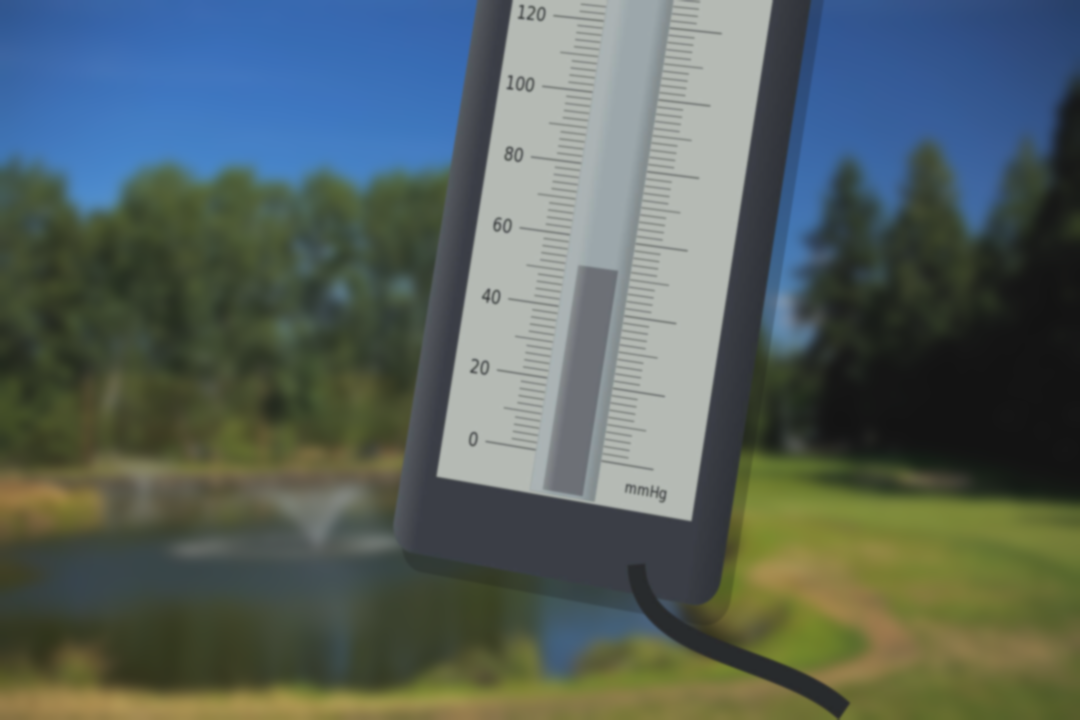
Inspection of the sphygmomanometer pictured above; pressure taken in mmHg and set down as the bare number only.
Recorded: 52
